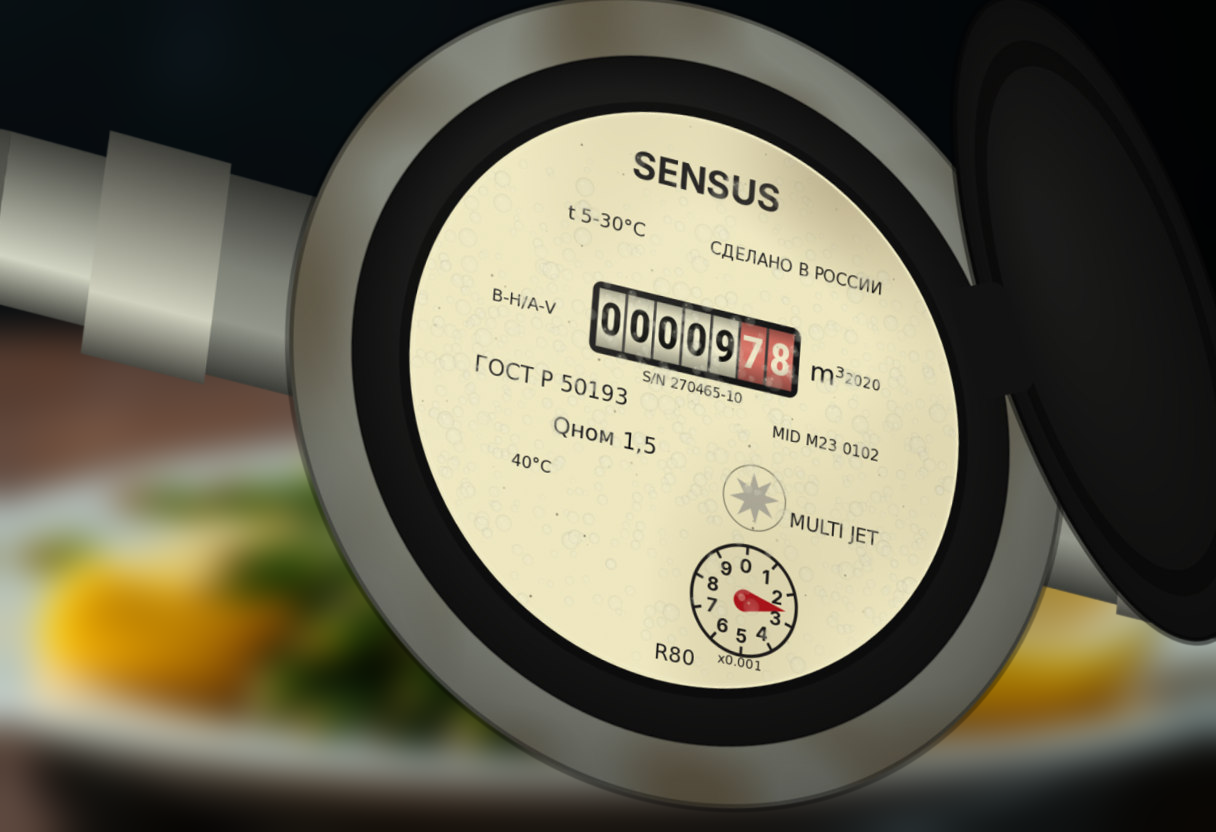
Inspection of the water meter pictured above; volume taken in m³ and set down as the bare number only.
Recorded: 9.782
